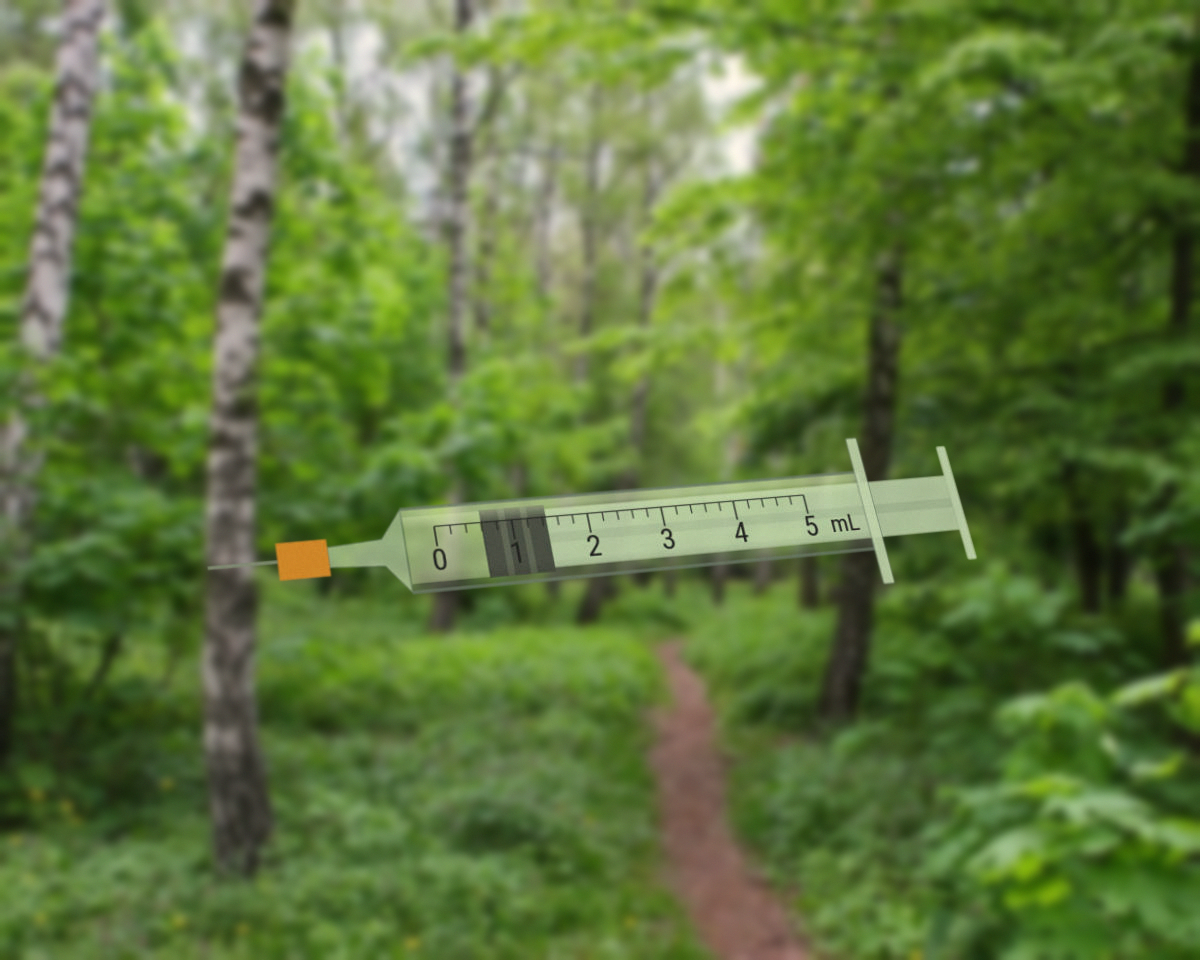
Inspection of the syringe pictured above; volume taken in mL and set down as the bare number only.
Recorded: 0.6
